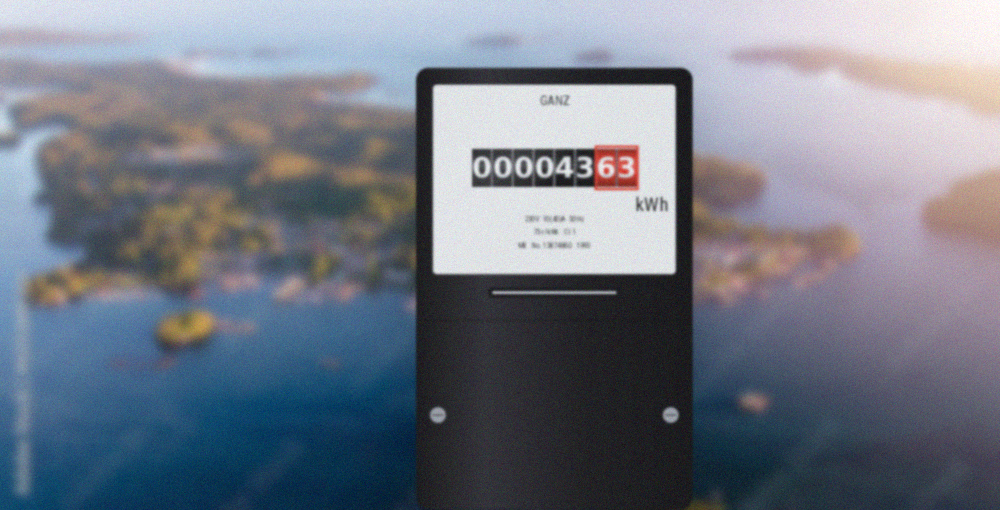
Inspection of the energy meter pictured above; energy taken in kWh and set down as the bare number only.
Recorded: 43.63
